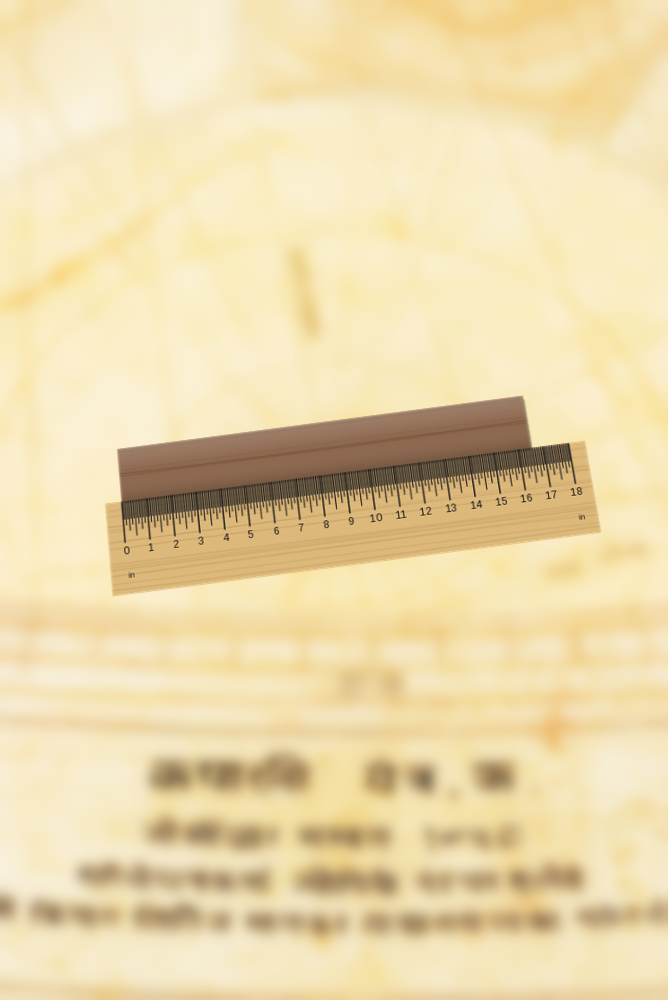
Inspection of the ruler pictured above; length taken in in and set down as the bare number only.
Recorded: 16.5
